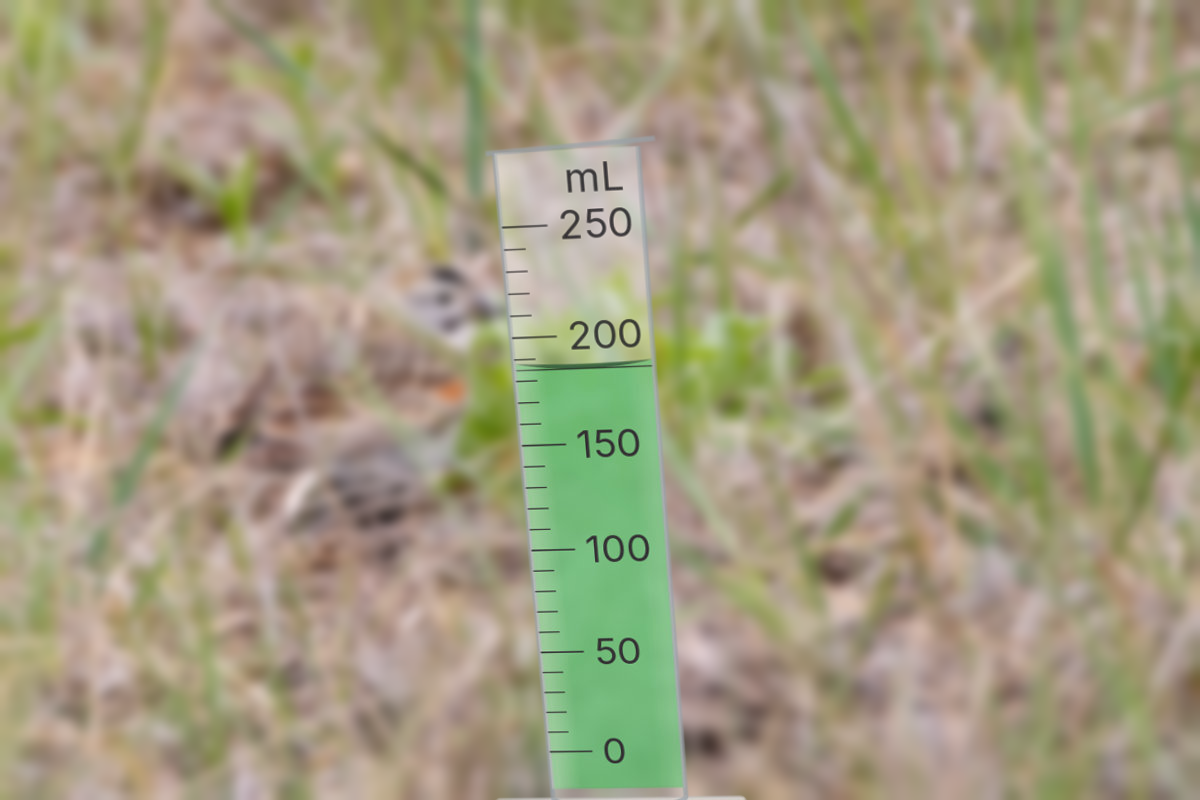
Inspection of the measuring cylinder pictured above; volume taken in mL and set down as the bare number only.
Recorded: 185
